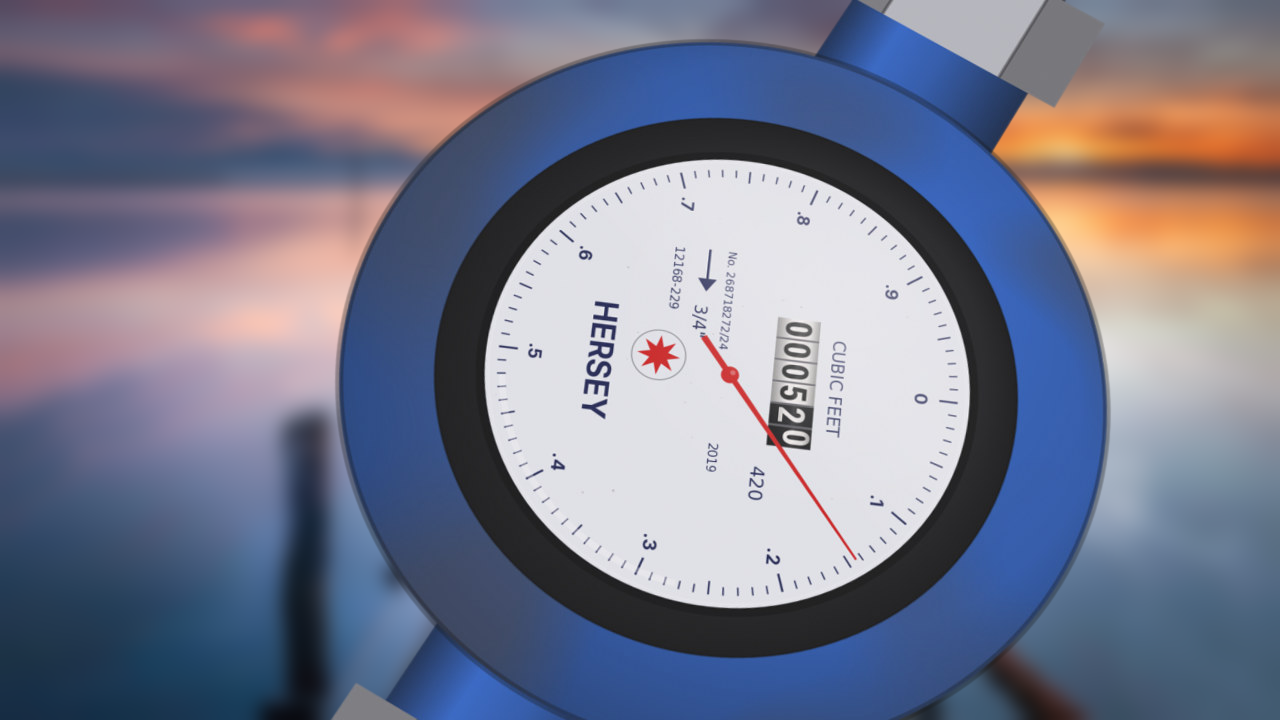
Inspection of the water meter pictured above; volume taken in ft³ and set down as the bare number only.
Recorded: 520.14
